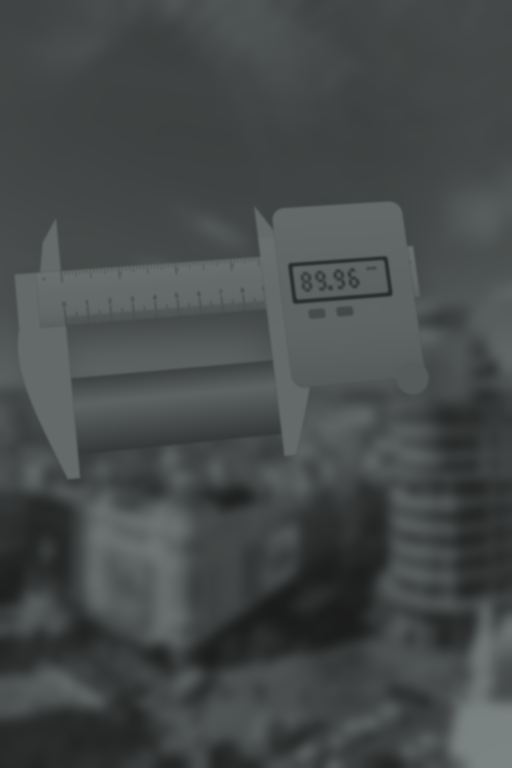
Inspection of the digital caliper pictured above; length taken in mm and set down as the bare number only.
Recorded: 89.96
